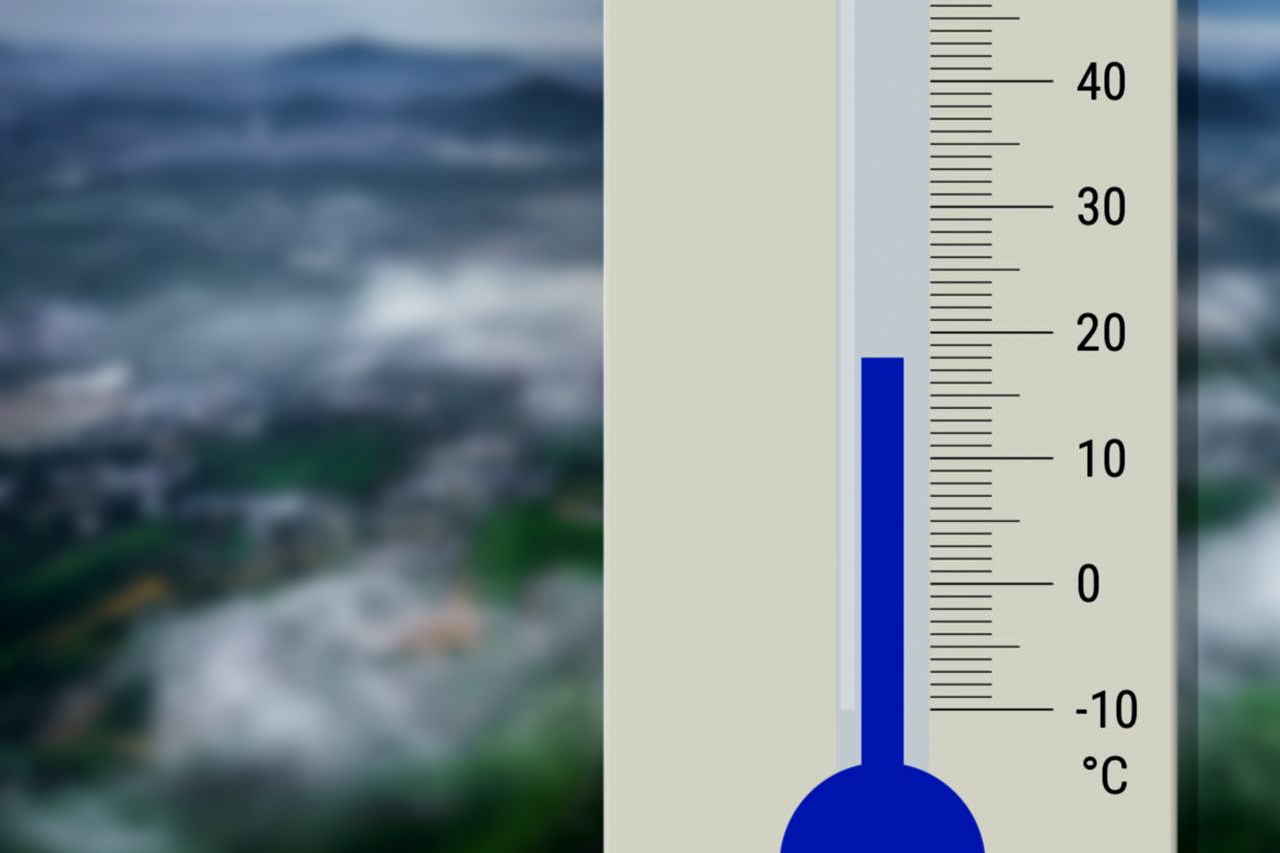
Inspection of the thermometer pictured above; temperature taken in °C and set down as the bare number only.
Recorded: 18
